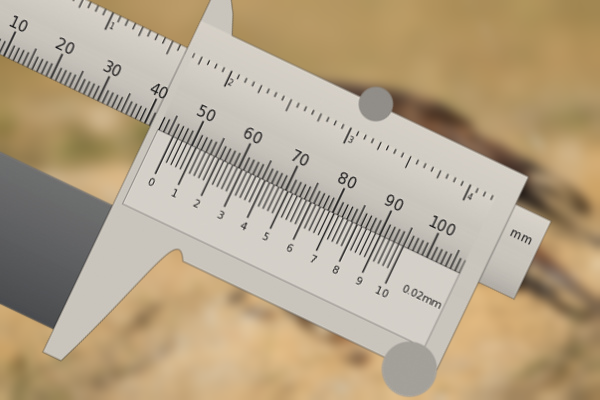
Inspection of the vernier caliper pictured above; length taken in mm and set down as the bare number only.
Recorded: 46.0
